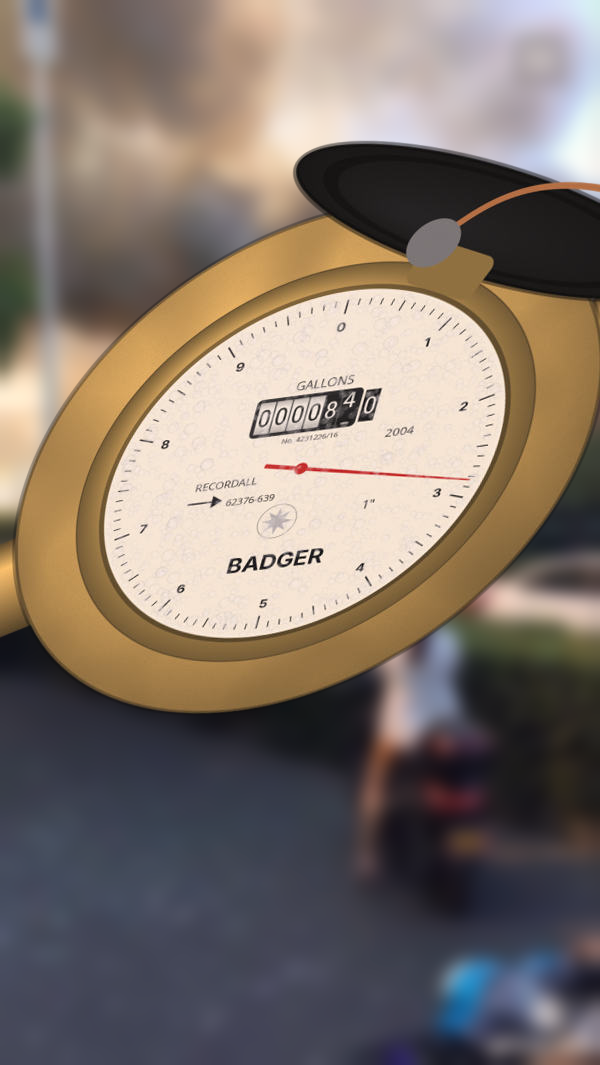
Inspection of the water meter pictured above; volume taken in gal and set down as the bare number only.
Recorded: 842.8
